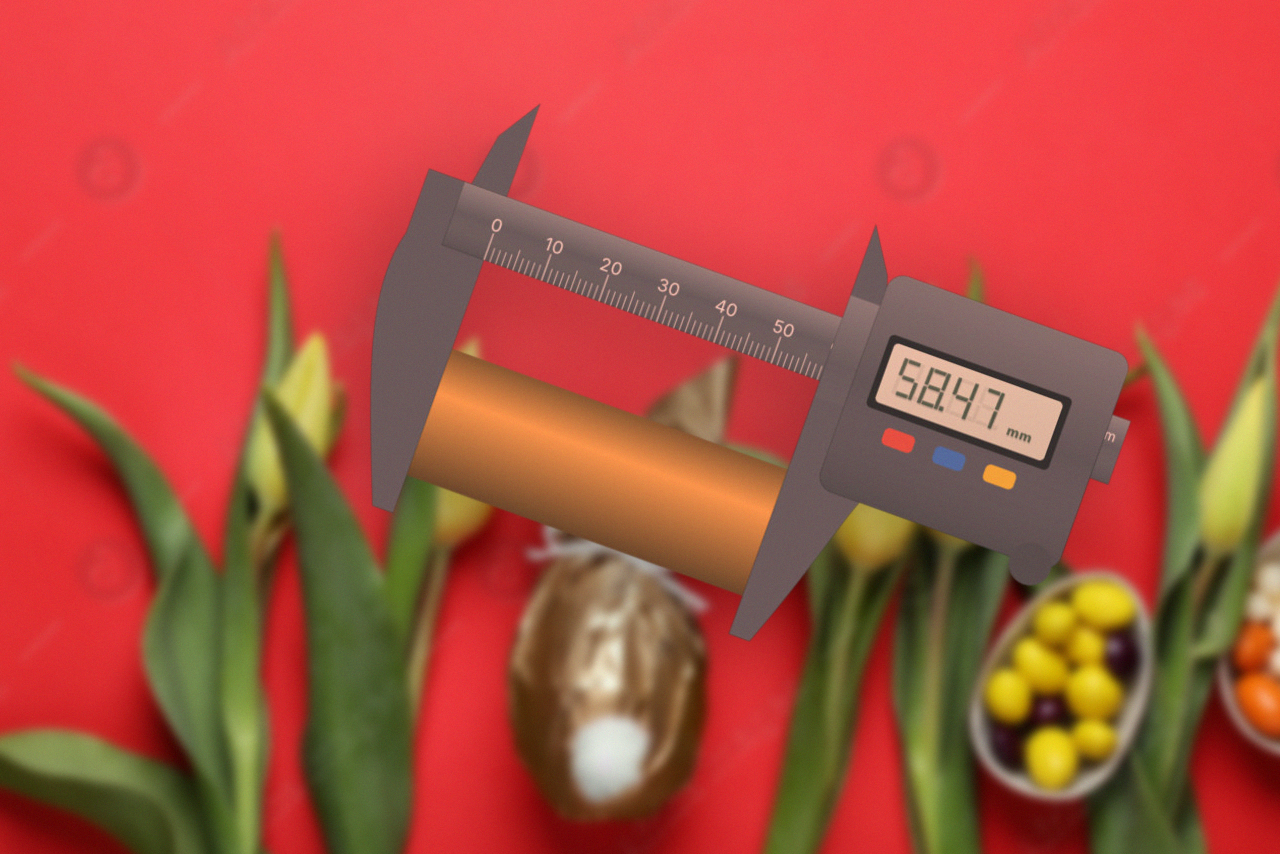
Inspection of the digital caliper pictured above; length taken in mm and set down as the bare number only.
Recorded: 58.47
